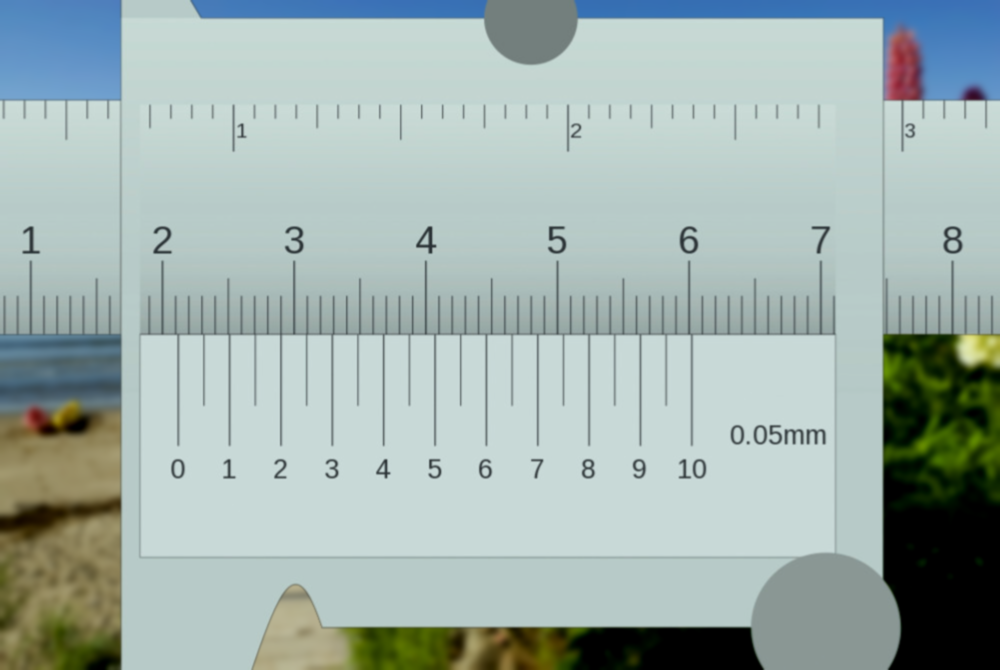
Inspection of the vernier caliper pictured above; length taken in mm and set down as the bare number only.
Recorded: 21.2
